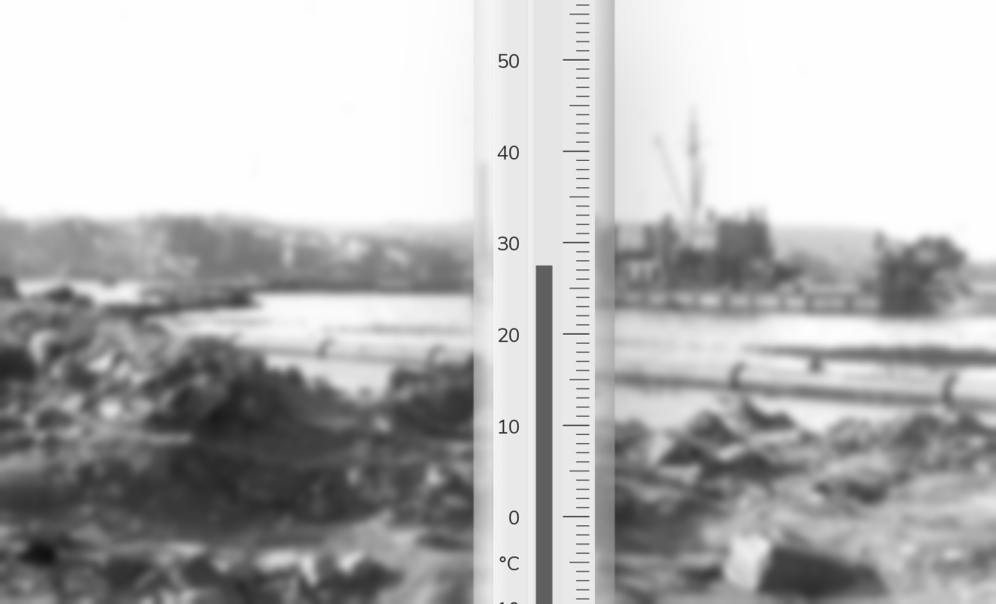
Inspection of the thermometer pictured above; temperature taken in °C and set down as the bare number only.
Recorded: 27.5
